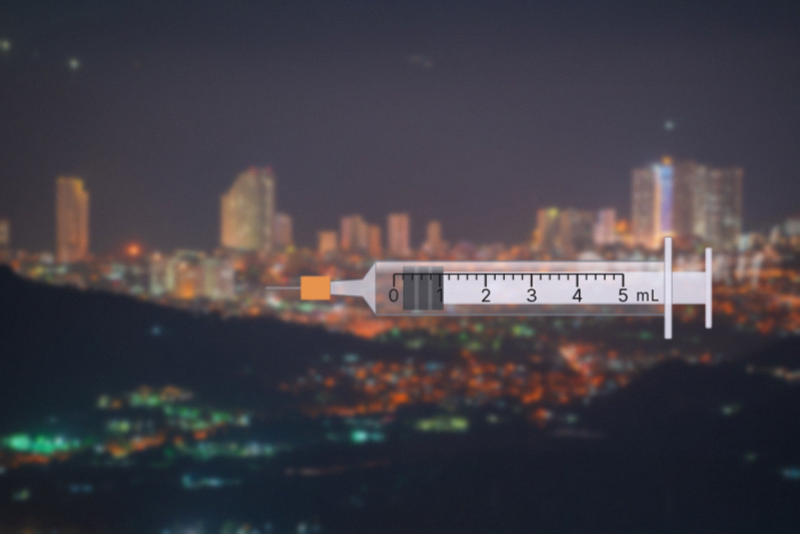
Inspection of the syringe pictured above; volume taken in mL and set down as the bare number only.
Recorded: 0.2
